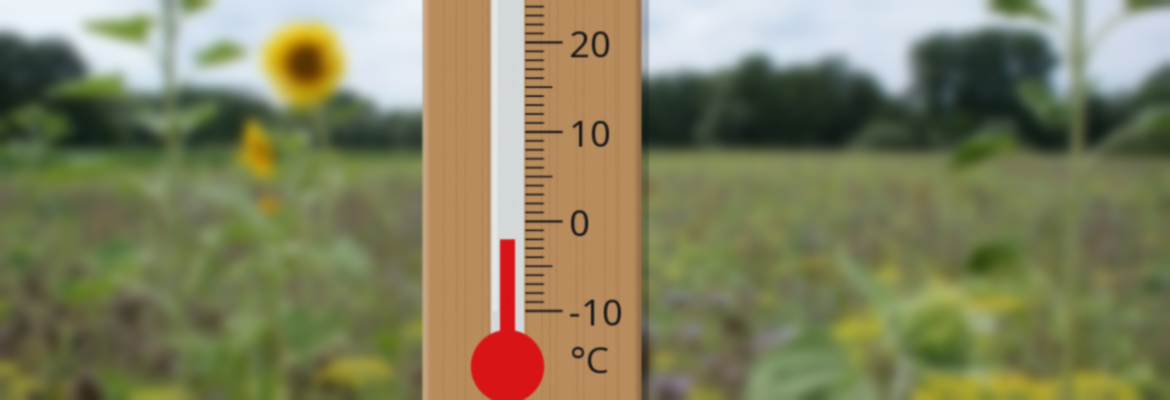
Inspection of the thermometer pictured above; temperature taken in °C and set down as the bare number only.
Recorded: -2
